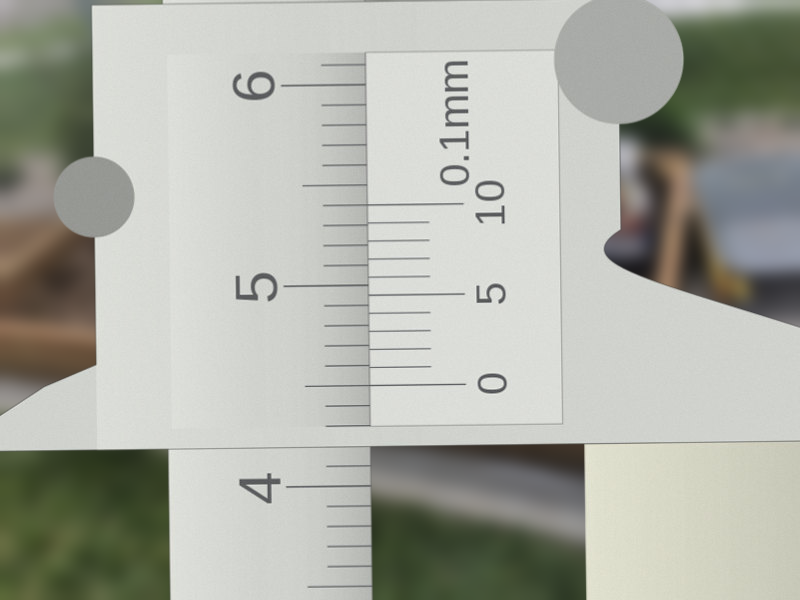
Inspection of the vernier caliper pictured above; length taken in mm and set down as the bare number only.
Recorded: 45.0
